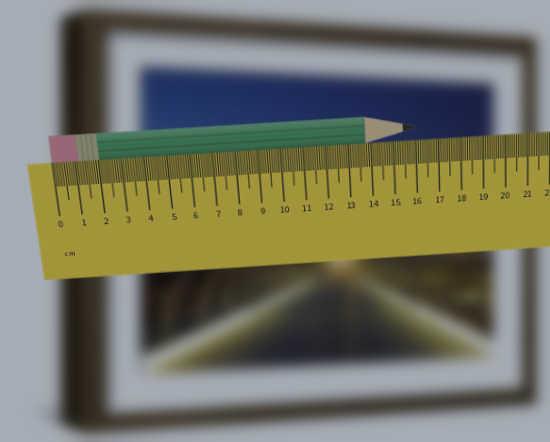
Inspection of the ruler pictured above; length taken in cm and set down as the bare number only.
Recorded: 16
